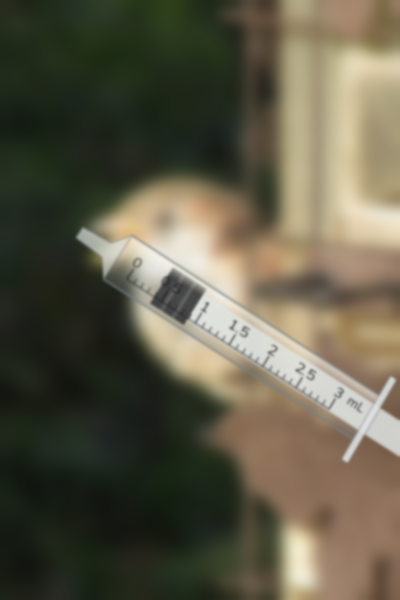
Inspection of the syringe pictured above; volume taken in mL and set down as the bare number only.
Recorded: 0.4
